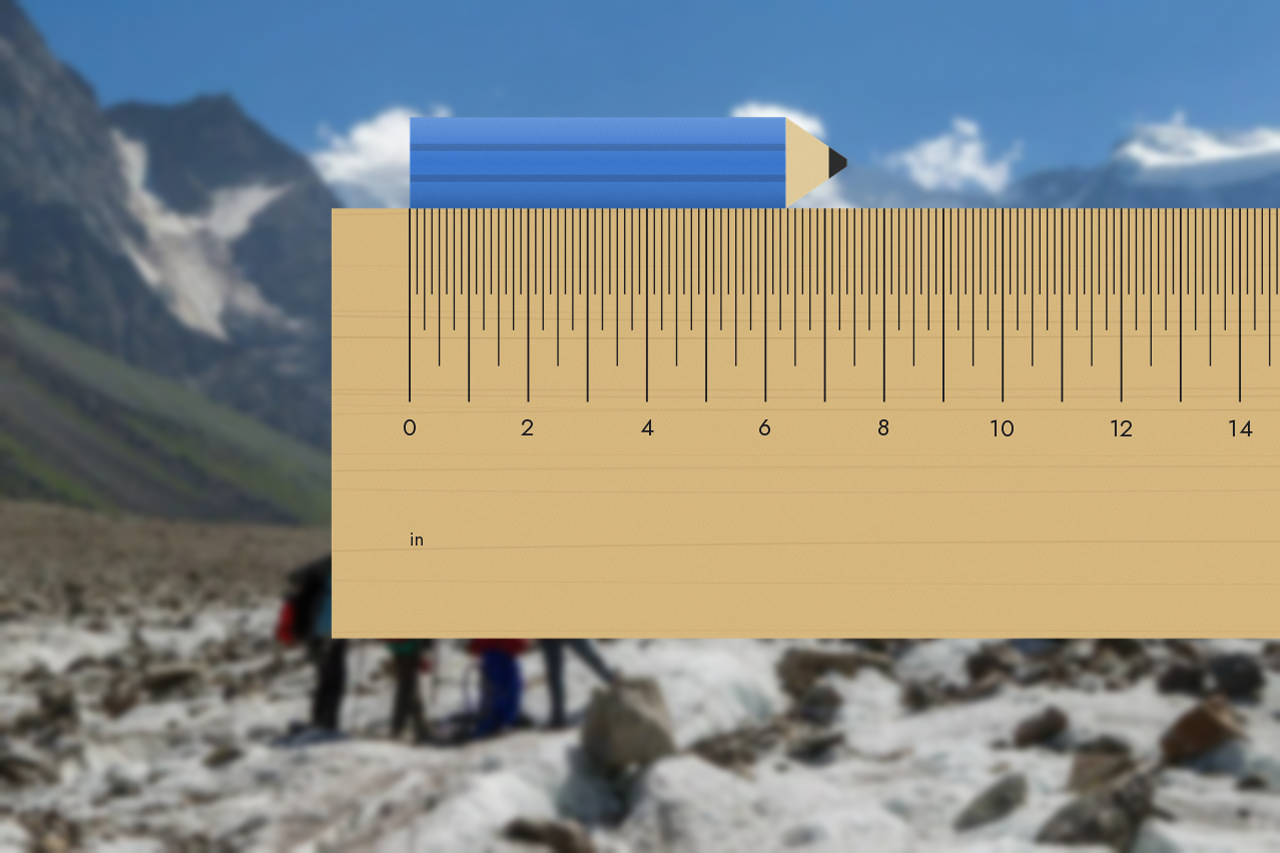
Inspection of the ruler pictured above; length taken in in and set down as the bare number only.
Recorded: 7.375
